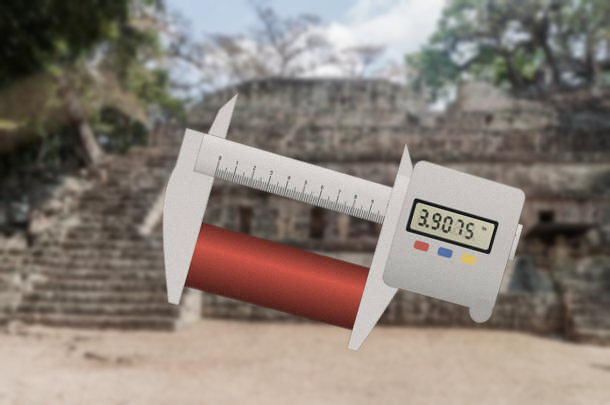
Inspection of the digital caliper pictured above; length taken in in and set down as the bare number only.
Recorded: 3.9075
